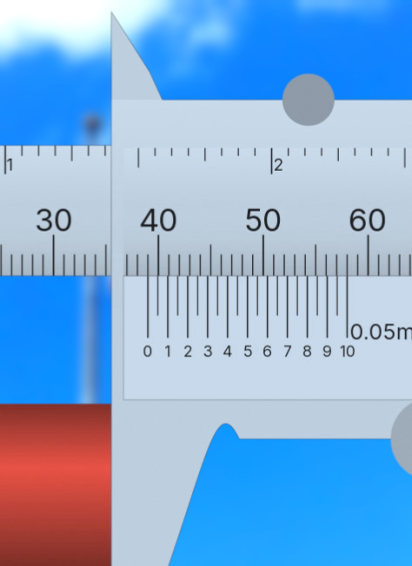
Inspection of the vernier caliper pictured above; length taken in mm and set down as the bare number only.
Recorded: 39.0
